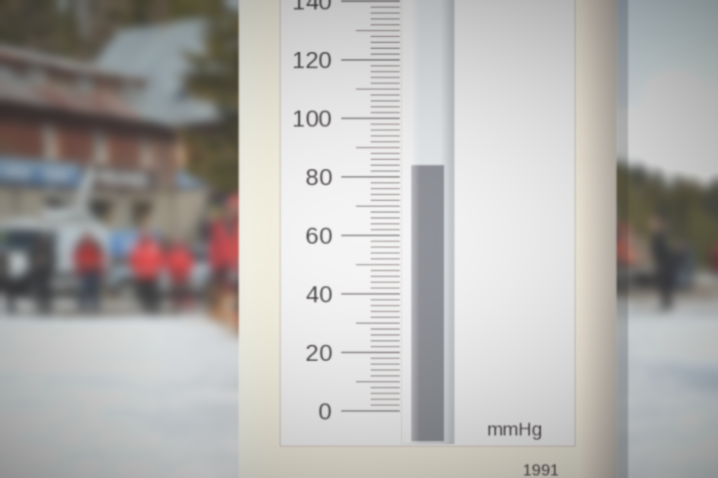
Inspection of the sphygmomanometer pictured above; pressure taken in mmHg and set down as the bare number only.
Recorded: 84
